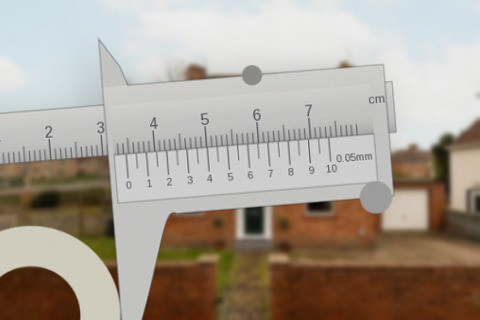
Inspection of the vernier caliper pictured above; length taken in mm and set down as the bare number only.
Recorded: 34.5
